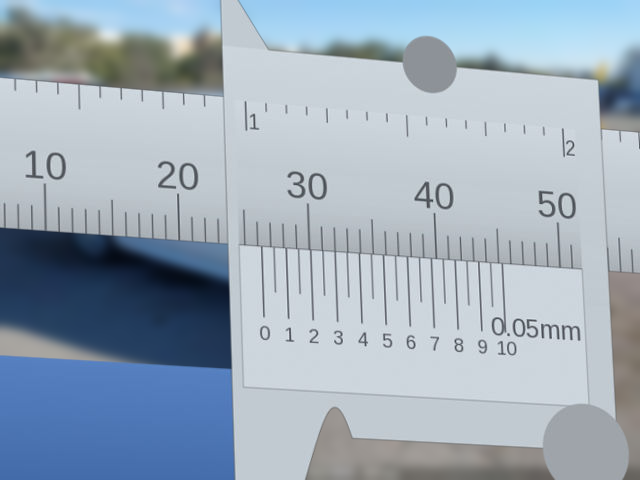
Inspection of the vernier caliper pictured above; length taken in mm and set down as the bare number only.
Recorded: 26.3
